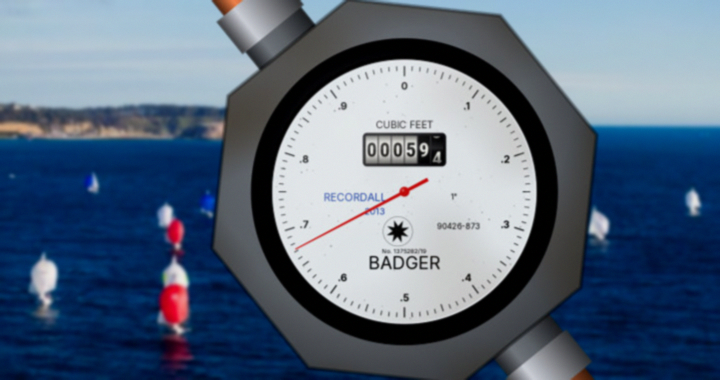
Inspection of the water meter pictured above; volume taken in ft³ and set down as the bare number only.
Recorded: 593.67
